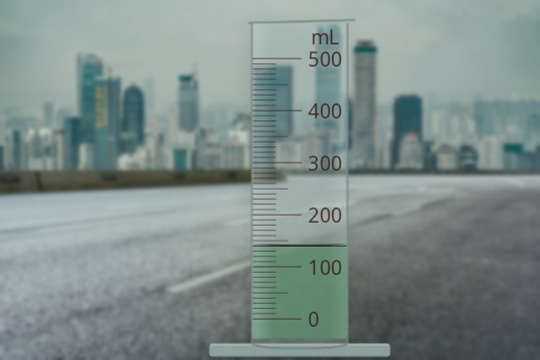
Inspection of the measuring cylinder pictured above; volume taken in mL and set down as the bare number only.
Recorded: 140
